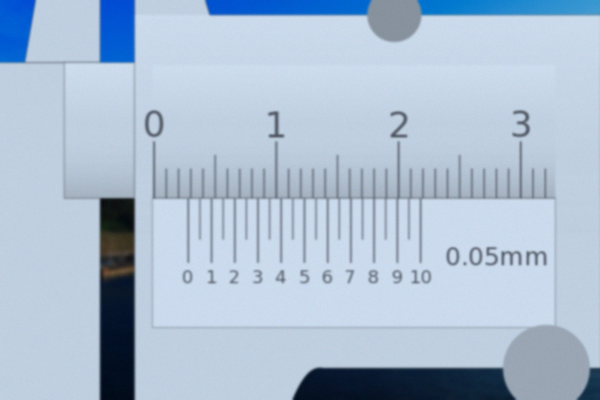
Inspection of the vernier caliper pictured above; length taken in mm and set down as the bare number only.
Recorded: 2.8
